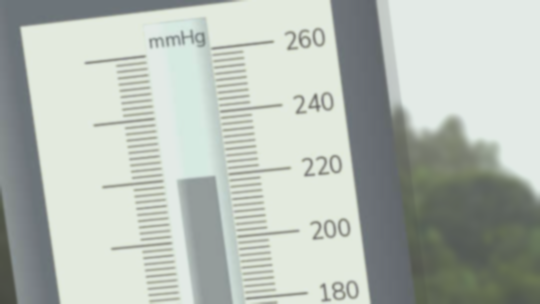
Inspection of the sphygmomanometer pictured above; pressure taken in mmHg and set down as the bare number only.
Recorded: 220
